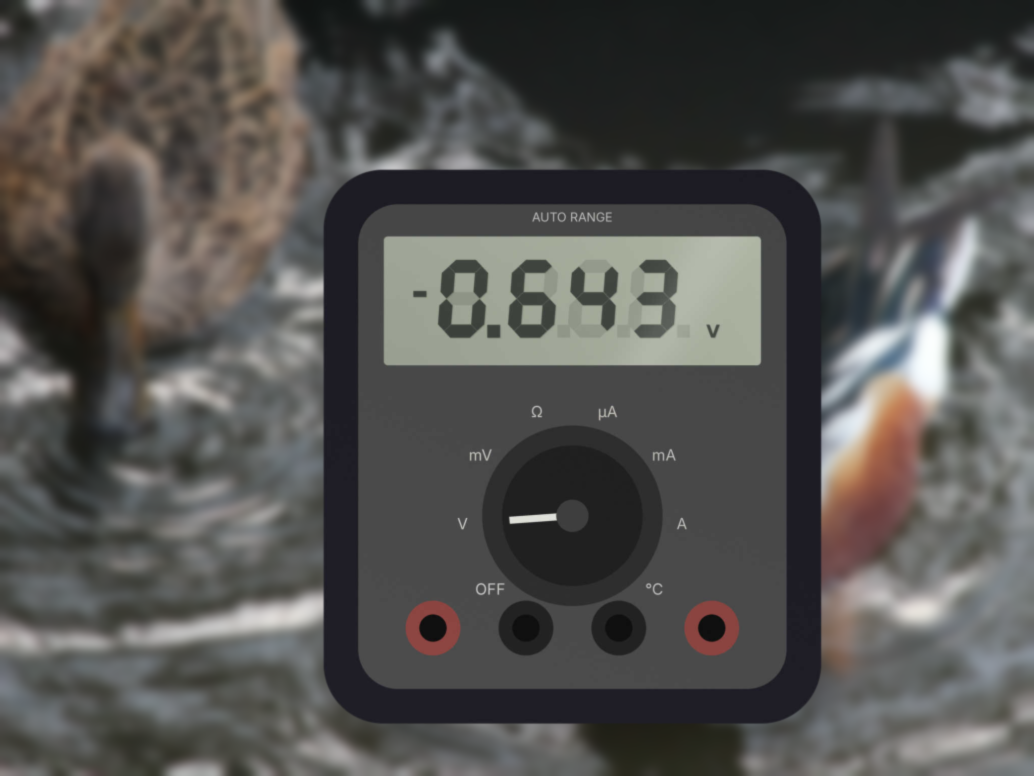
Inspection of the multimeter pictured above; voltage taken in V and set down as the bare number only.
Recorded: -0.643
